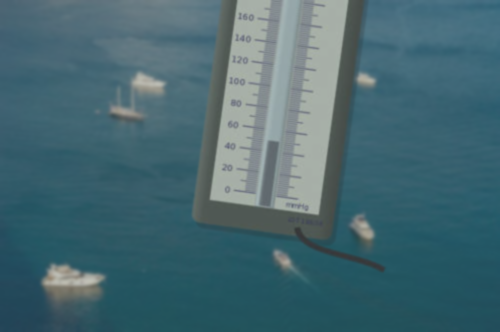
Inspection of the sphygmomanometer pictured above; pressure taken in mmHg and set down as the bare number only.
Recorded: 50
